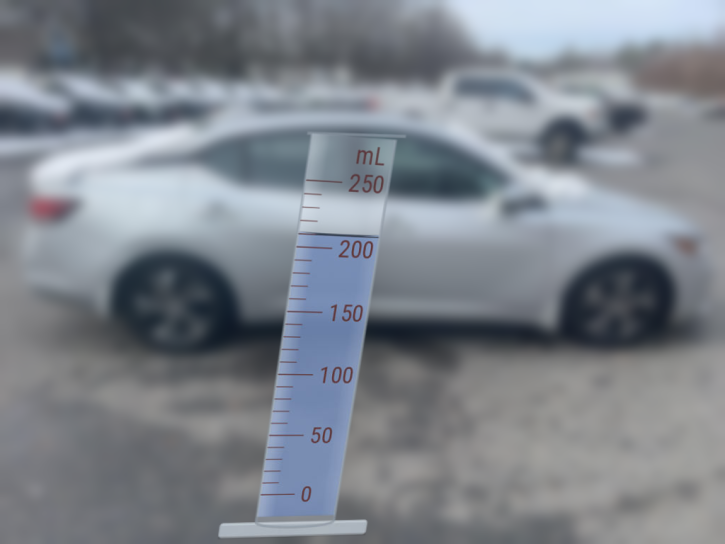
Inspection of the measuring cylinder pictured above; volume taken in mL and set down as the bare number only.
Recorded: 210
